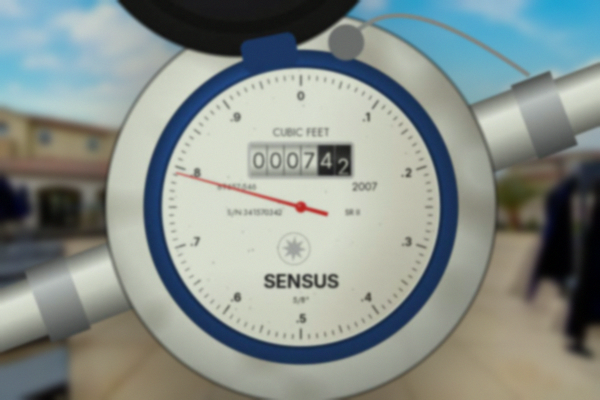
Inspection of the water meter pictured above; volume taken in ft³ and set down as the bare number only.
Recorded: 741.79
